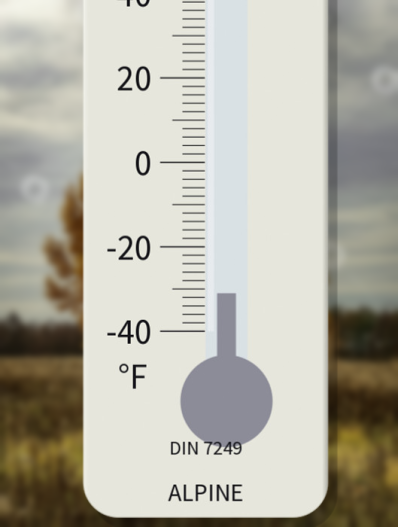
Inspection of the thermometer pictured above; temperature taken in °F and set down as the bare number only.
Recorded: -31
